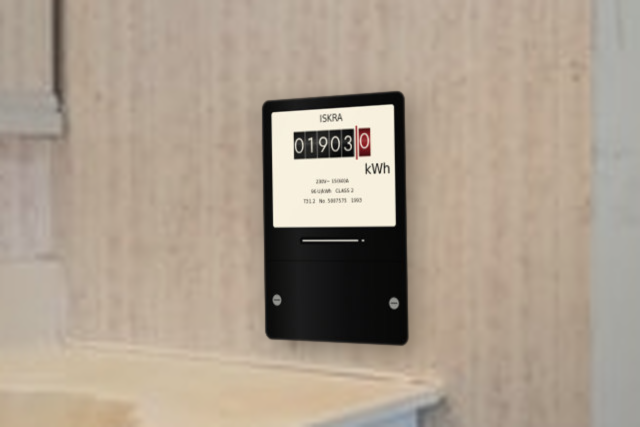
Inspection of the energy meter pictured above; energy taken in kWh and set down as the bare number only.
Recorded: 1903.0
